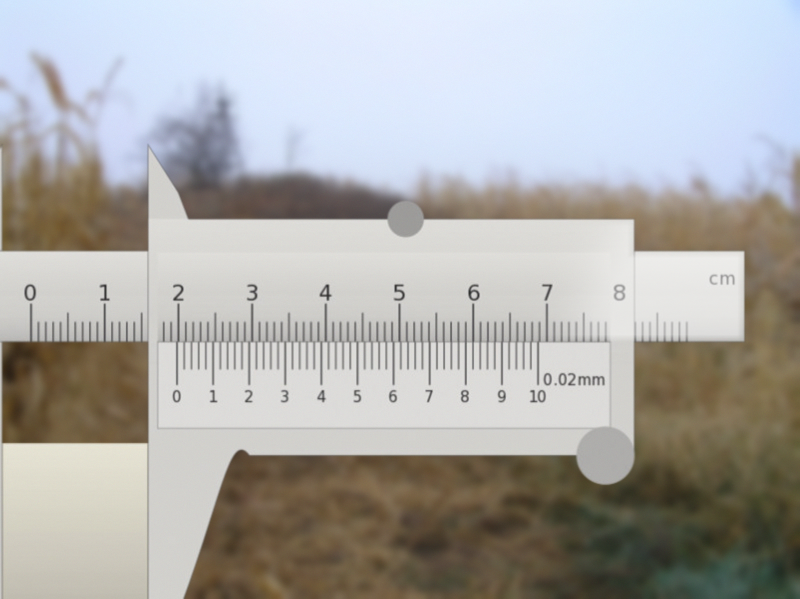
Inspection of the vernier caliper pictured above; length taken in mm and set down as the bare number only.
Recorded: 19.8
